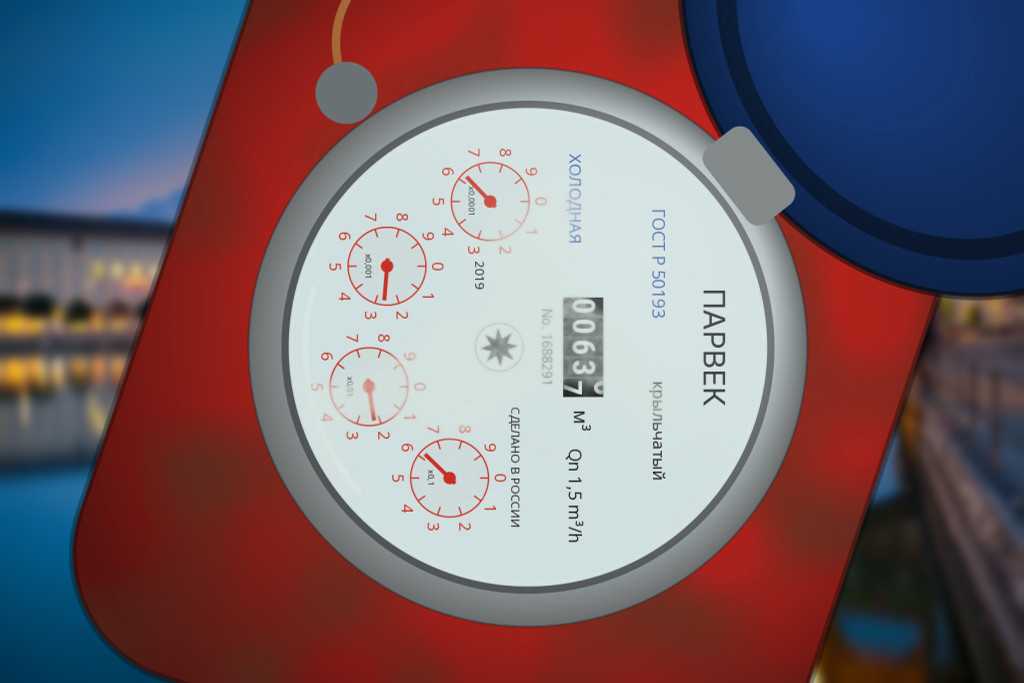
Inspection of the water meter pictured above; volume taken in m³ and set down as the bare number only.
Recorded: 636.6226
